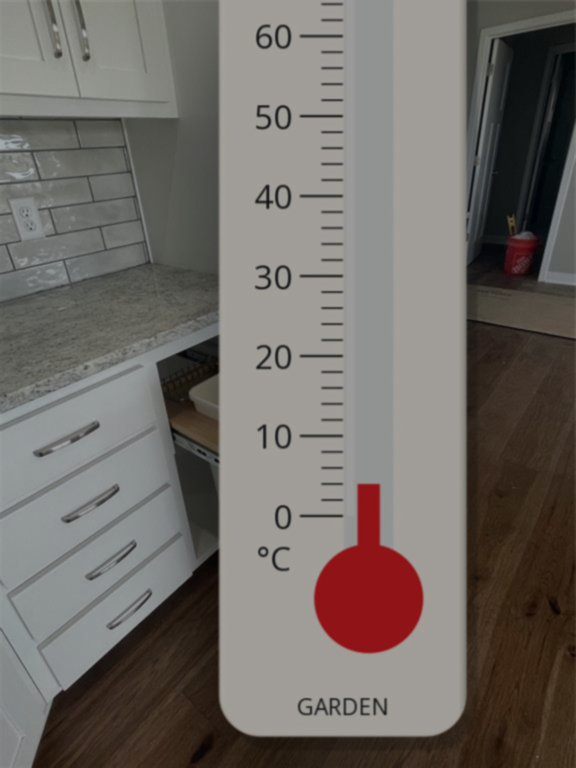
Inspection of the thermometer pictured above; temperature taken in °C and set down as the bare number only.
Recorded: 4
